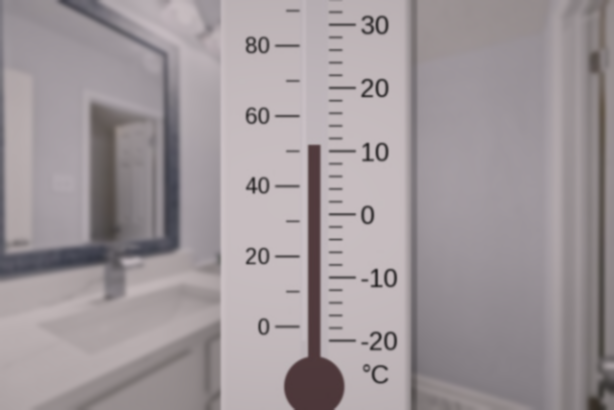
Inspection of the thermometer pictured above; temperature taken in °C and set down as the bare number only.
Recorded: 11
